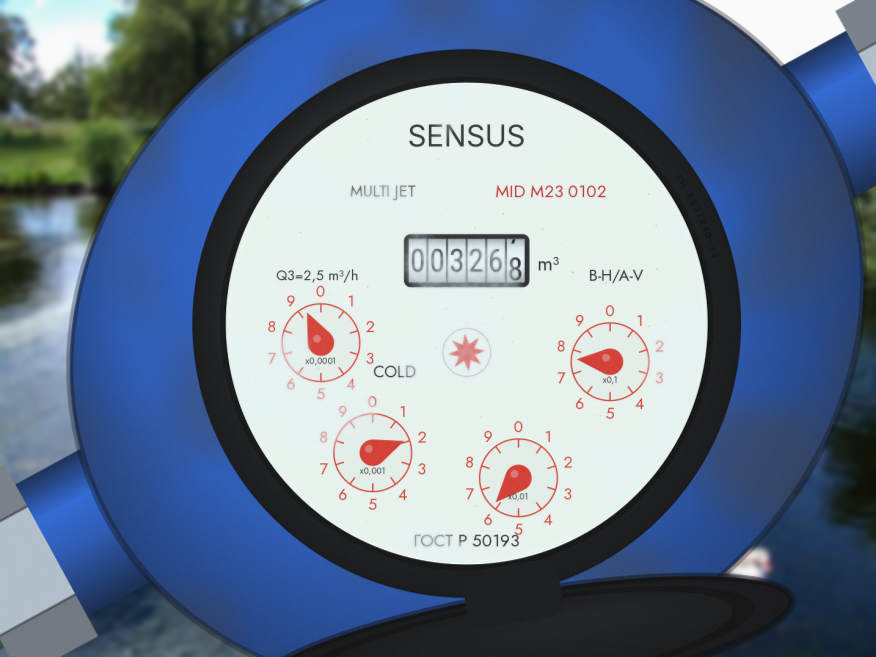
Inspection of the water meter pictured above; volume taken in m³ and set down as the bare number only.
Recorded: 3267.7619
